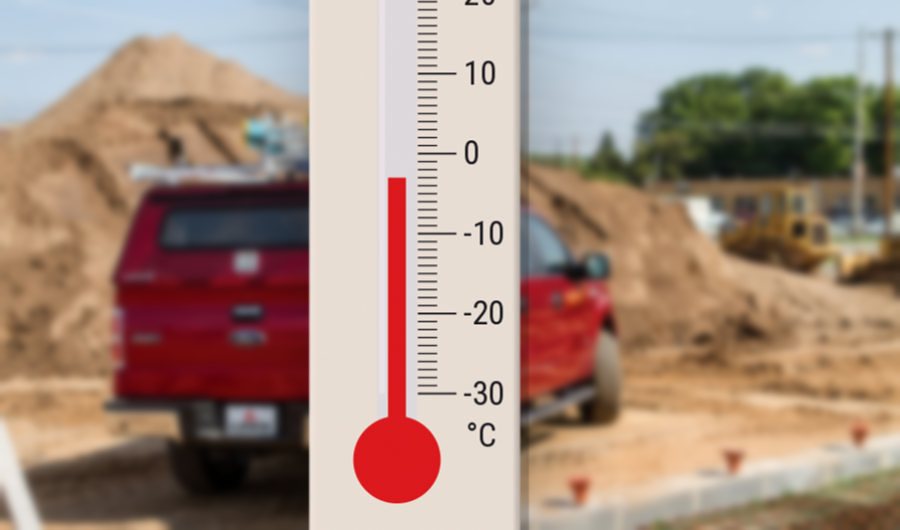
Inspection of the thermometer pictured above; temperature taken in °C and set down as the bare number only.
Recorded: -3
